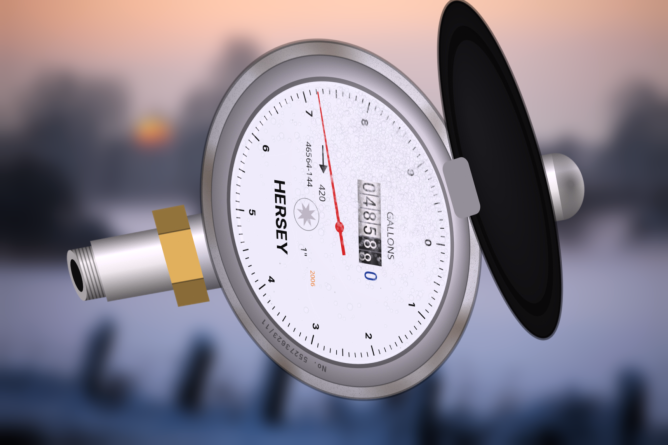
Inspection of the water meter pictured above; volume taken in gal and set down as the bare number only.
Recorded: 485877.2
